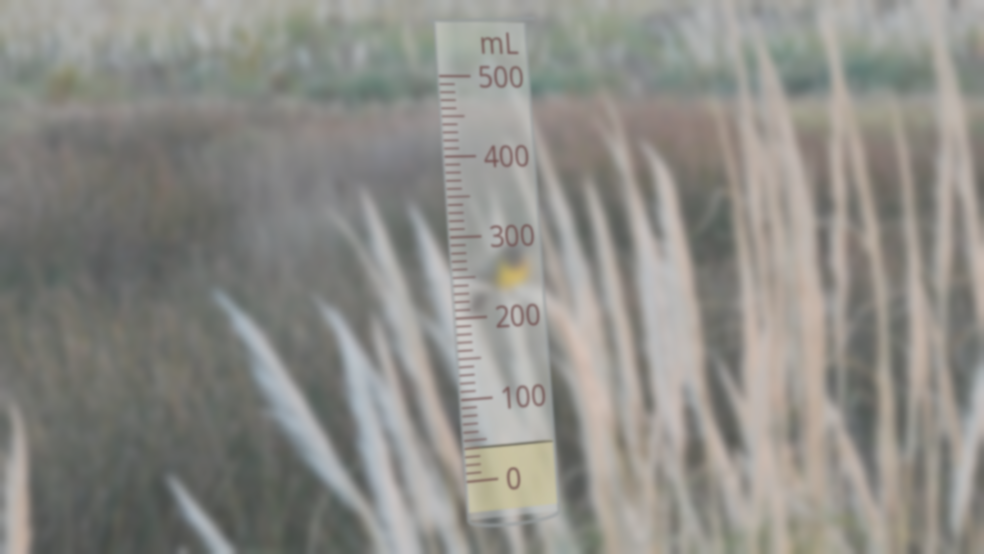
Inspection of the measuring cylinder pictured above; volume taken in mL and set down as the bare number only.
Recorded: 40
